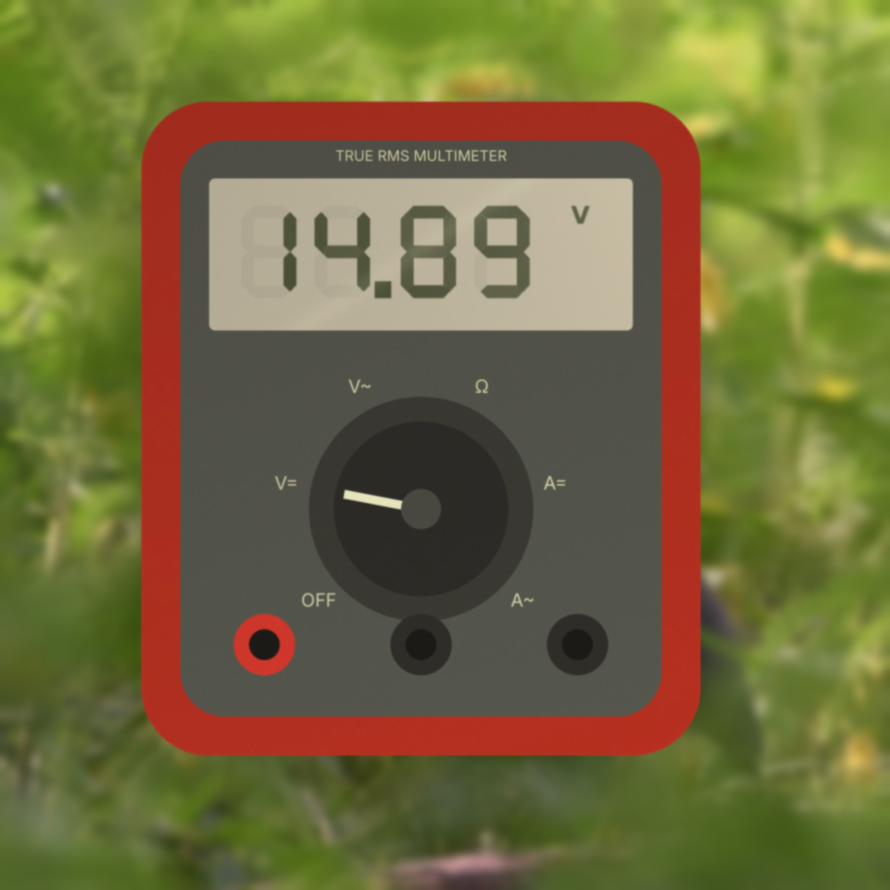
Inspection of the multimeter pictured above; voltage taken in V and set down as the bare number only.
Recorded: 14.89
